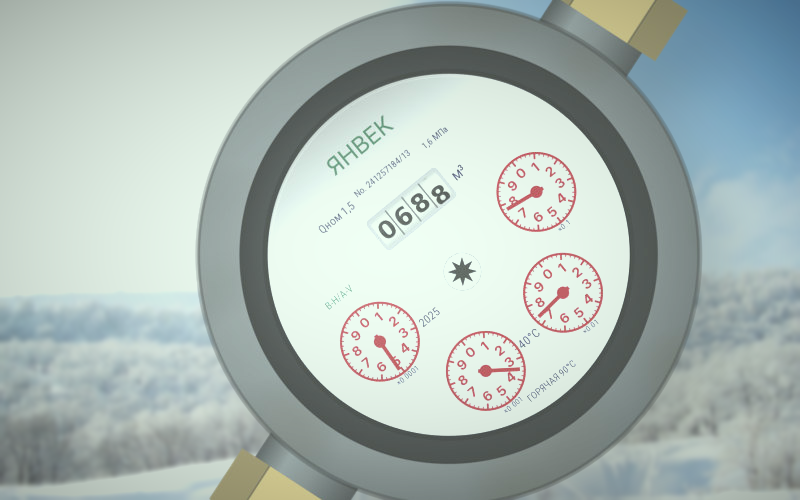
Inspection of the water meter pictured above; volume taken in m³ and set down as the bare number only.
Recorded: 687.7735
